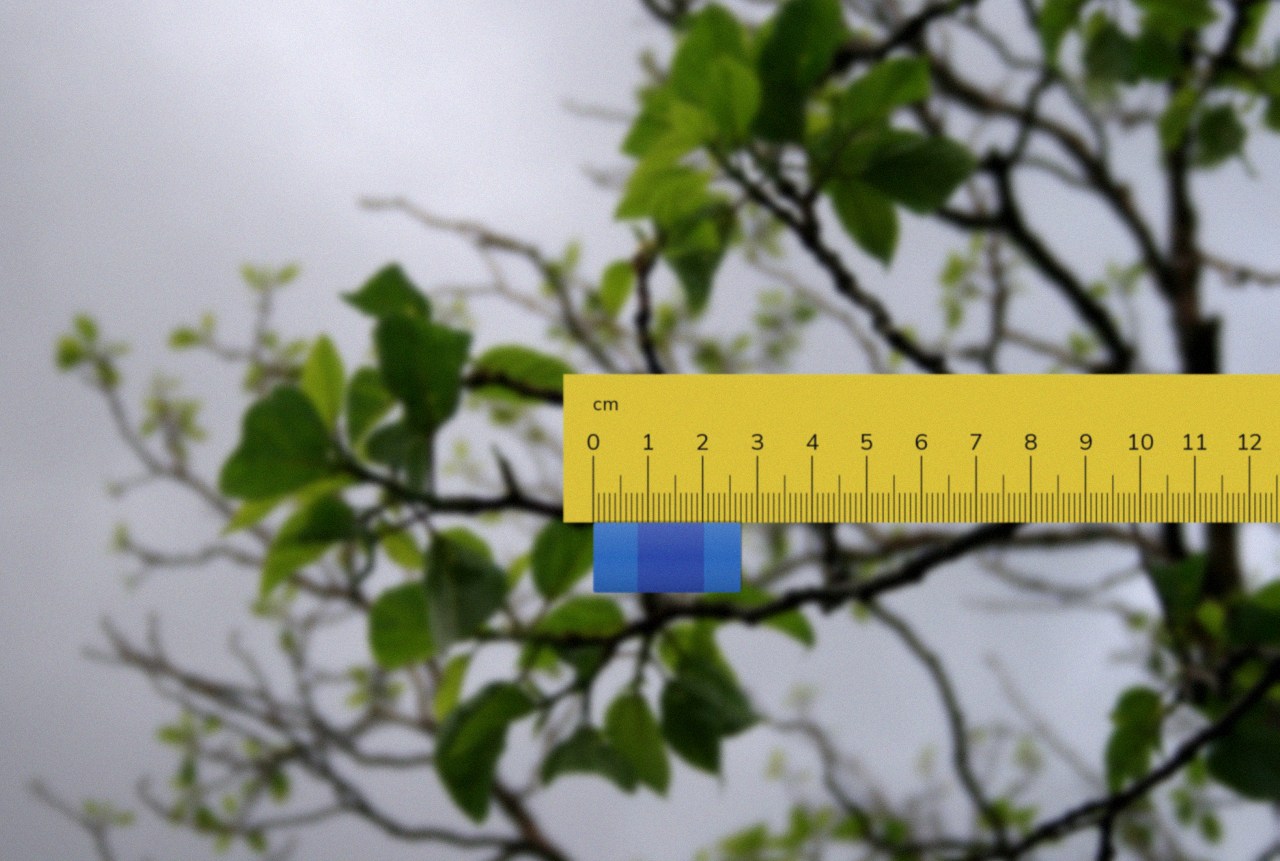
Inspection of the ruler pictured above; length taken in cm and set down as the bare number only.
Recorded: 2.7
